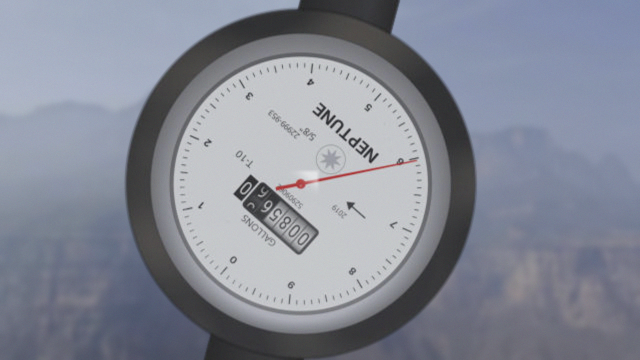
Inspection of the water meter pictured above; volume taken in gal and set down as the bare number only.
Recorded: 85656.0
